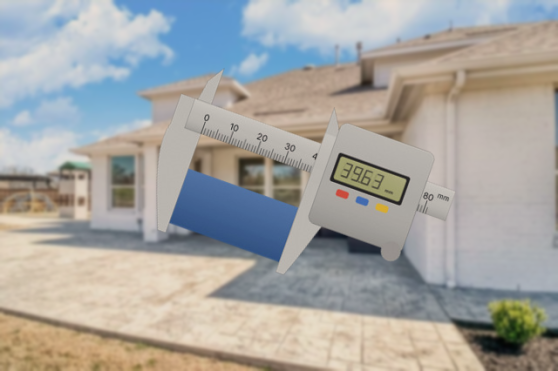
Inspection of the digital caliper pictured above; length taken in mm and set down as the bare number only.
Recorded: 39.63
